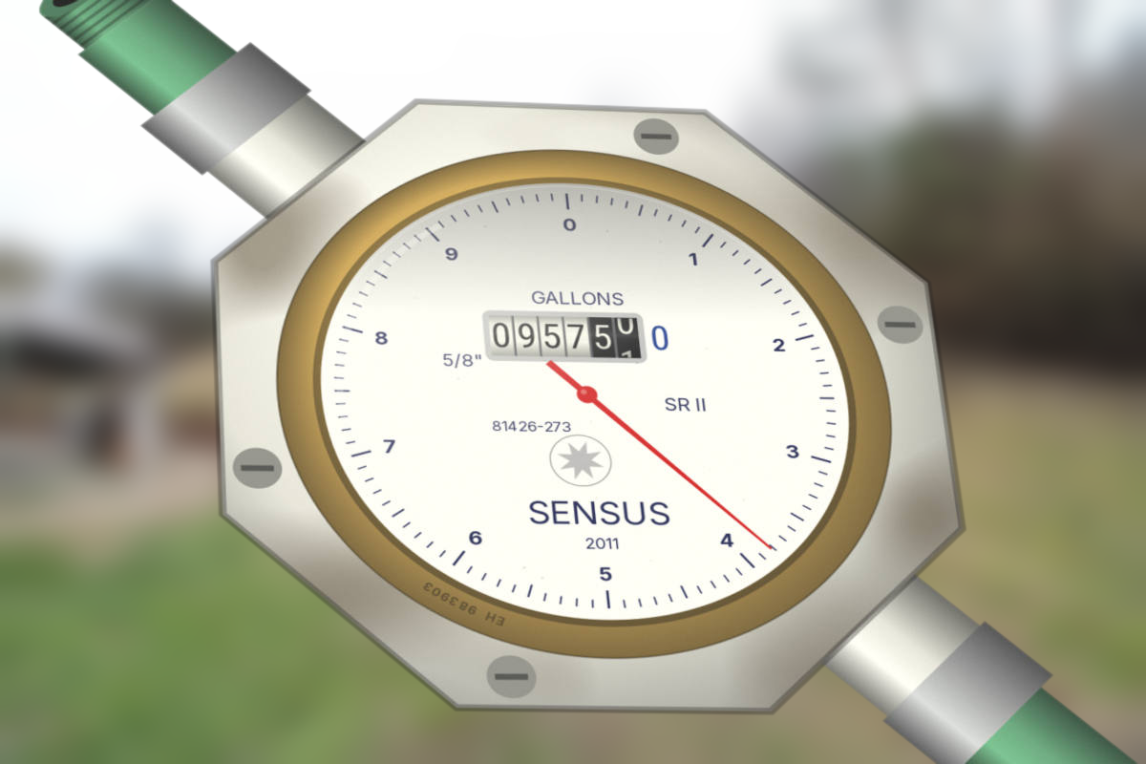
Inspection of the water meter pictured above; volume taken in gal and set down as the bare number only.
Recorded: 957503.8
